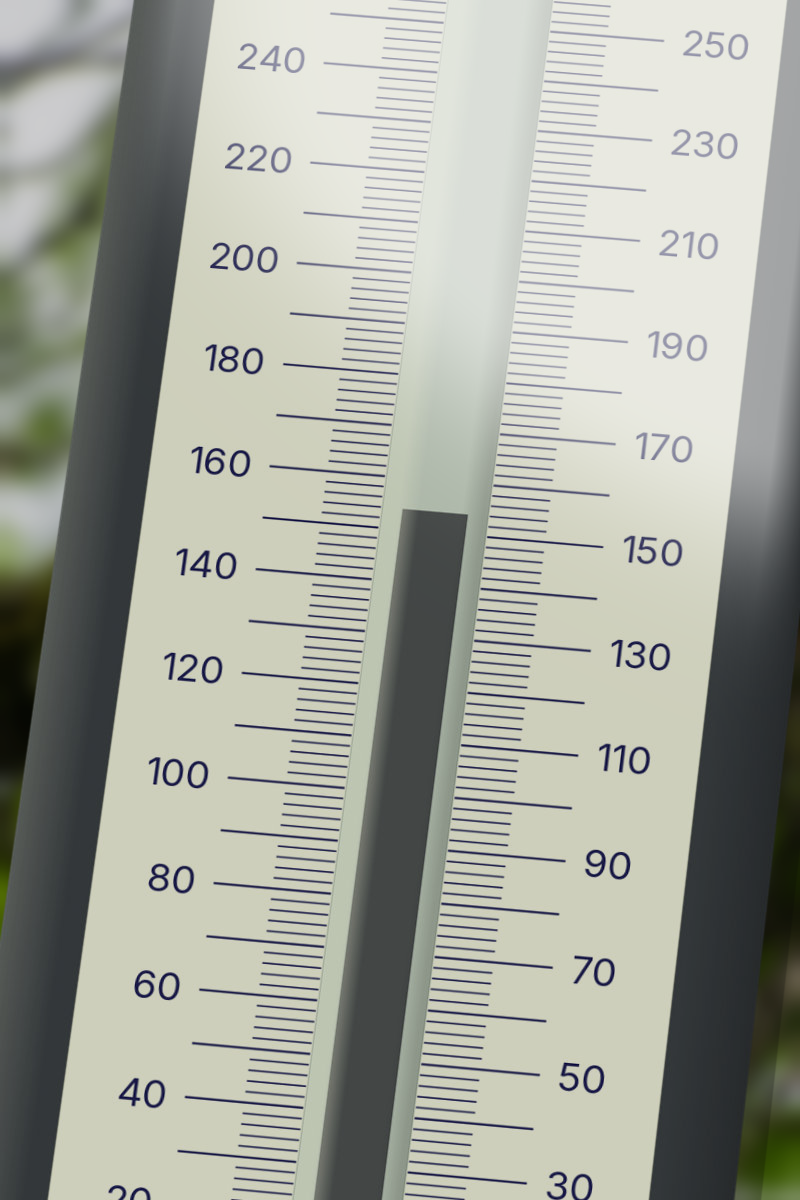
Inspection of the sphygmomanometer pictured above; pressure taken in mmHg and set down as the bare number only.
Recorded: 154
